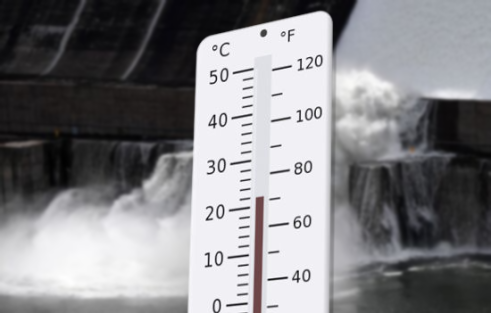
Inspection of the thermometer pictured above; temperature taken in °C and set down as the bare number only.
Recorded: 22
